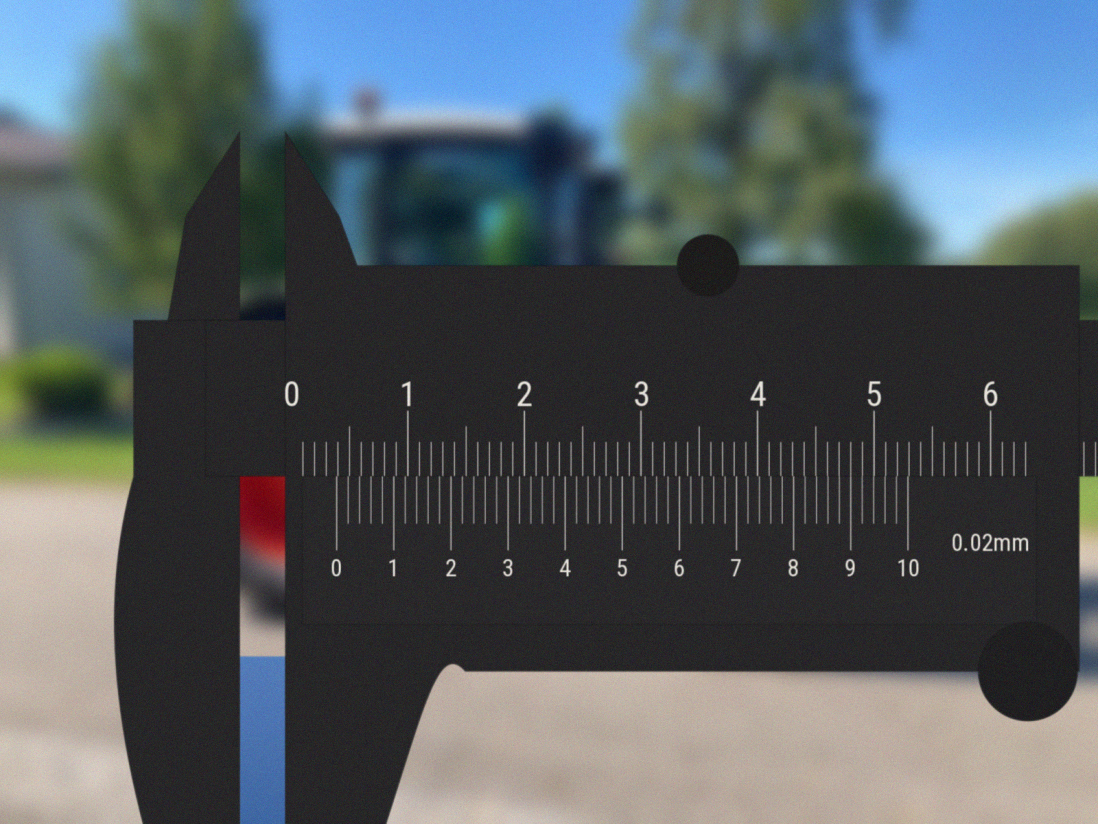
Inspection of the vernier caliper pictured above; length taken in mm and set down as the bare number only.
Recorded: 3.9
